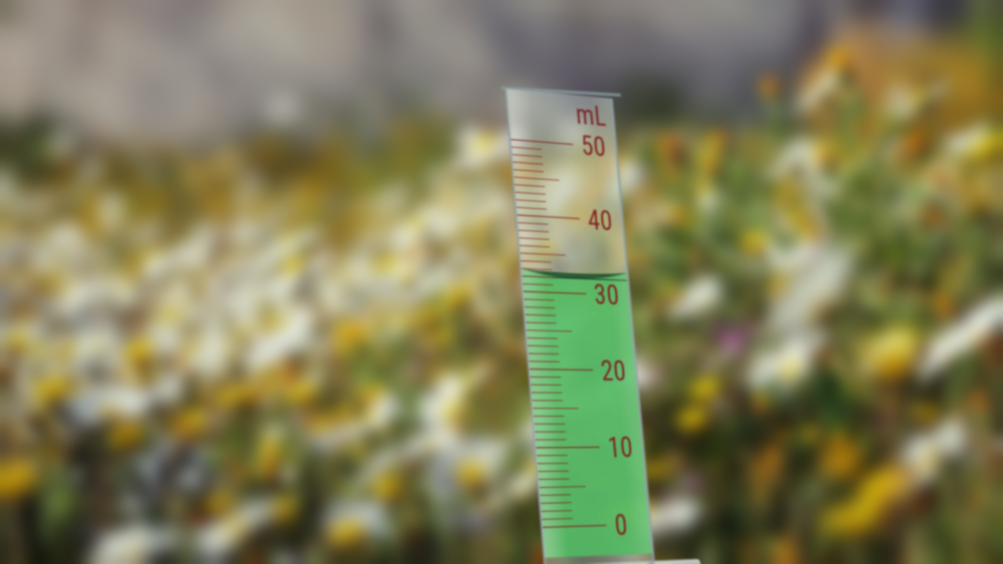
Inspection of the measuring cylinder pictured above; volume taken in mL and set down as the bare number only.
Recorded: 32
